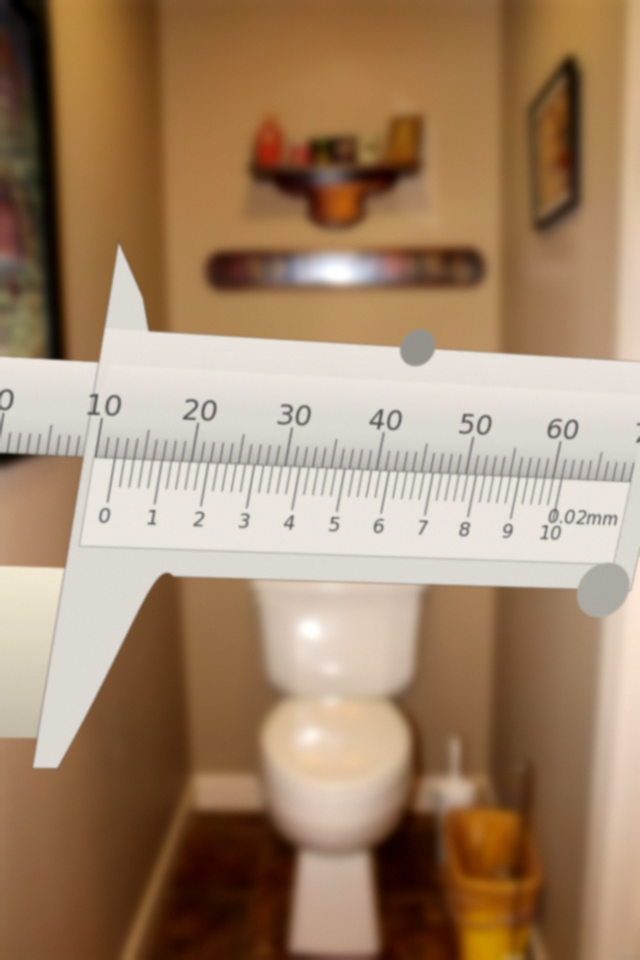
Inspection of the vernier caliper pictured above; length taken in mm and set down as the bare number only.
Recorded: 12.0
